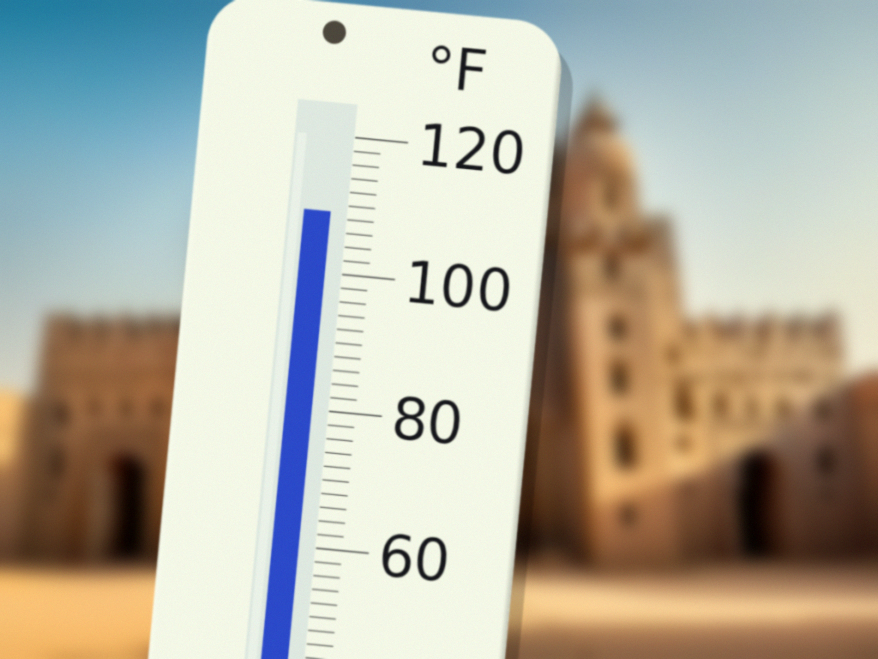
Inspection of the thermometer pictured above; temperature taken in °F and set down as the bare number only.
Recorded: 109
